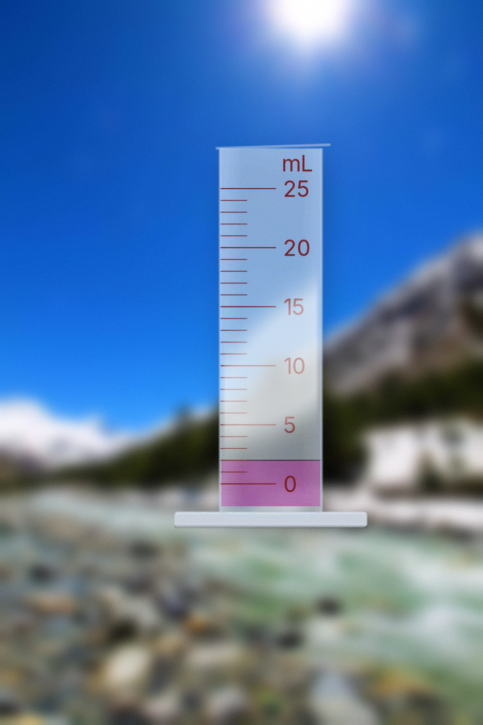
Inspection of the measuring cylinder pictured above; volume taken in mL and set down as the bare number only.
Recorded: 2
